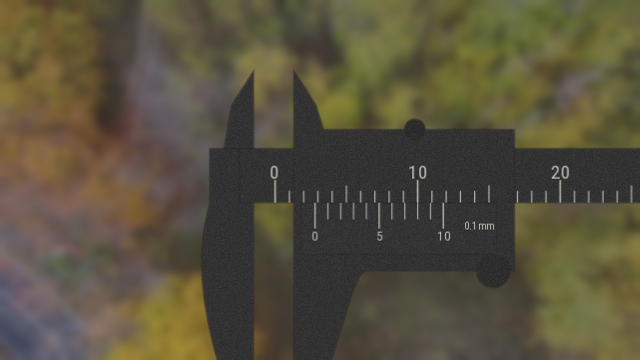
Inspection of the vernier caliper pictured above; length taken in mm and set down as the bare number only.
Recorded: 2.8
